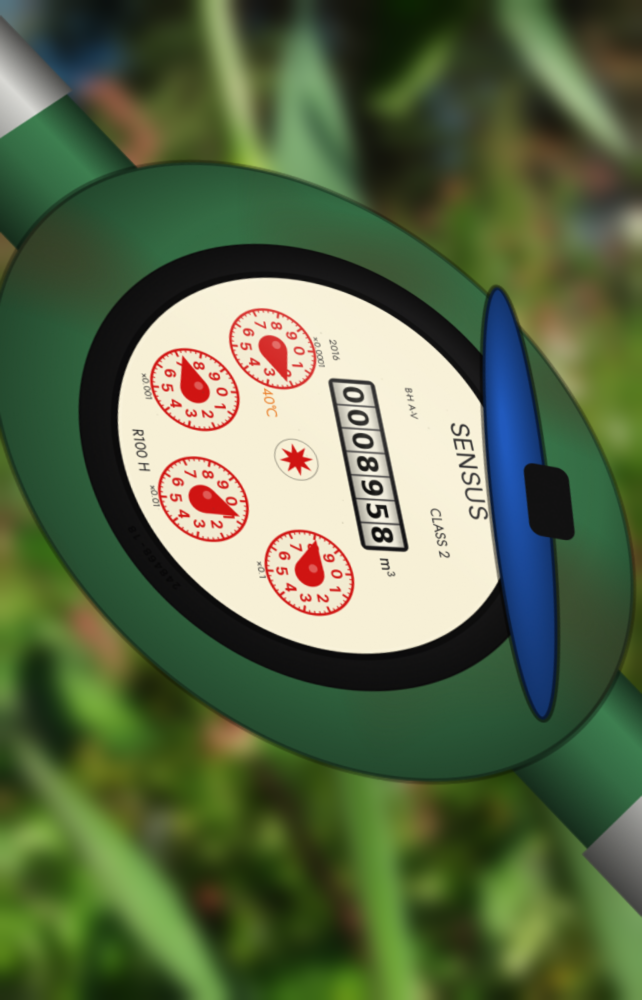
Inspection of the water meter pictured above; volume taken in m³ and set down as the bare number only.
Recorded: 8958.8072
